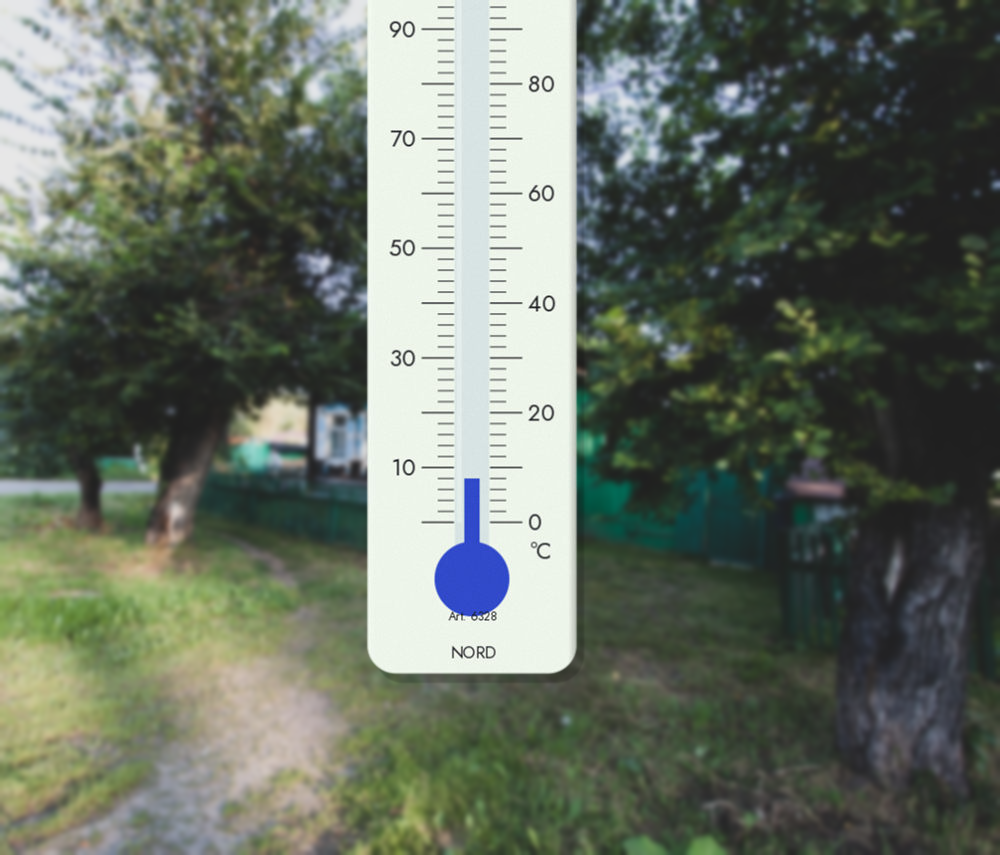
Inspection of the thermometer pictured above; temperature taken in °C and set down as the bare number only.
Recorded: 8
